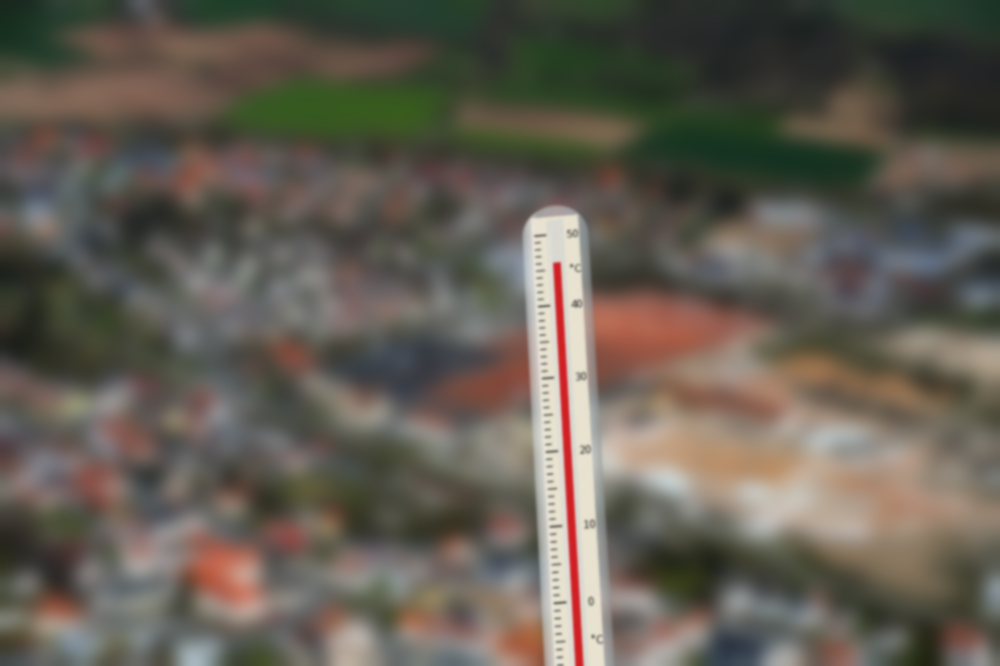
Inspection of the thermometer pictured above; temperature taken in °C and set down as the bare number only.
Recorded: 46
